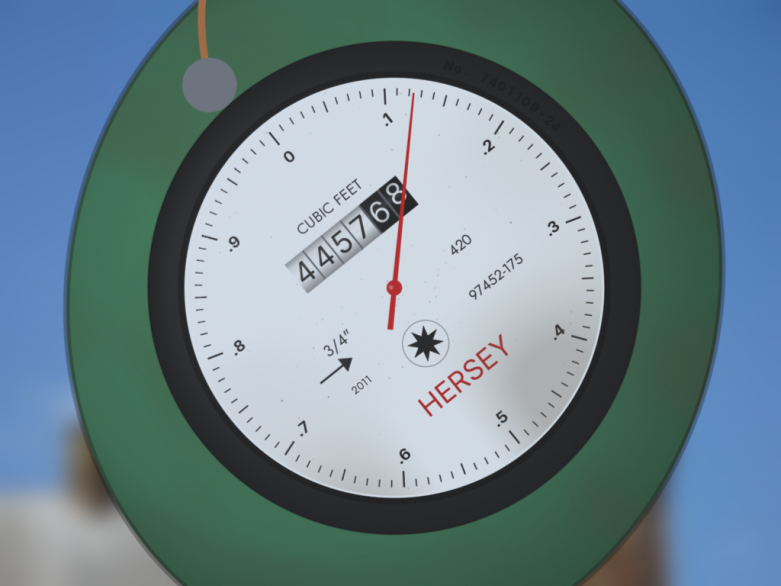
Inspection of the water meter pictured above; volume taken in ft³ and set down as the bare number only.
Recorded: 445768.12
